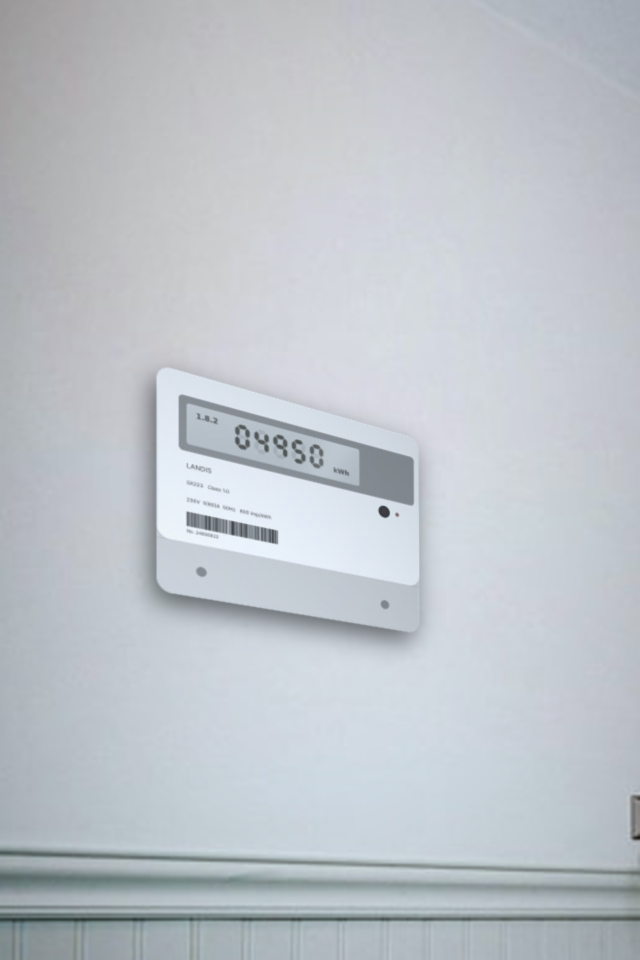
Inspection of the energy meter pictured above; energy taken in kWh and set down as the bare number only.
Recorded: 4950
